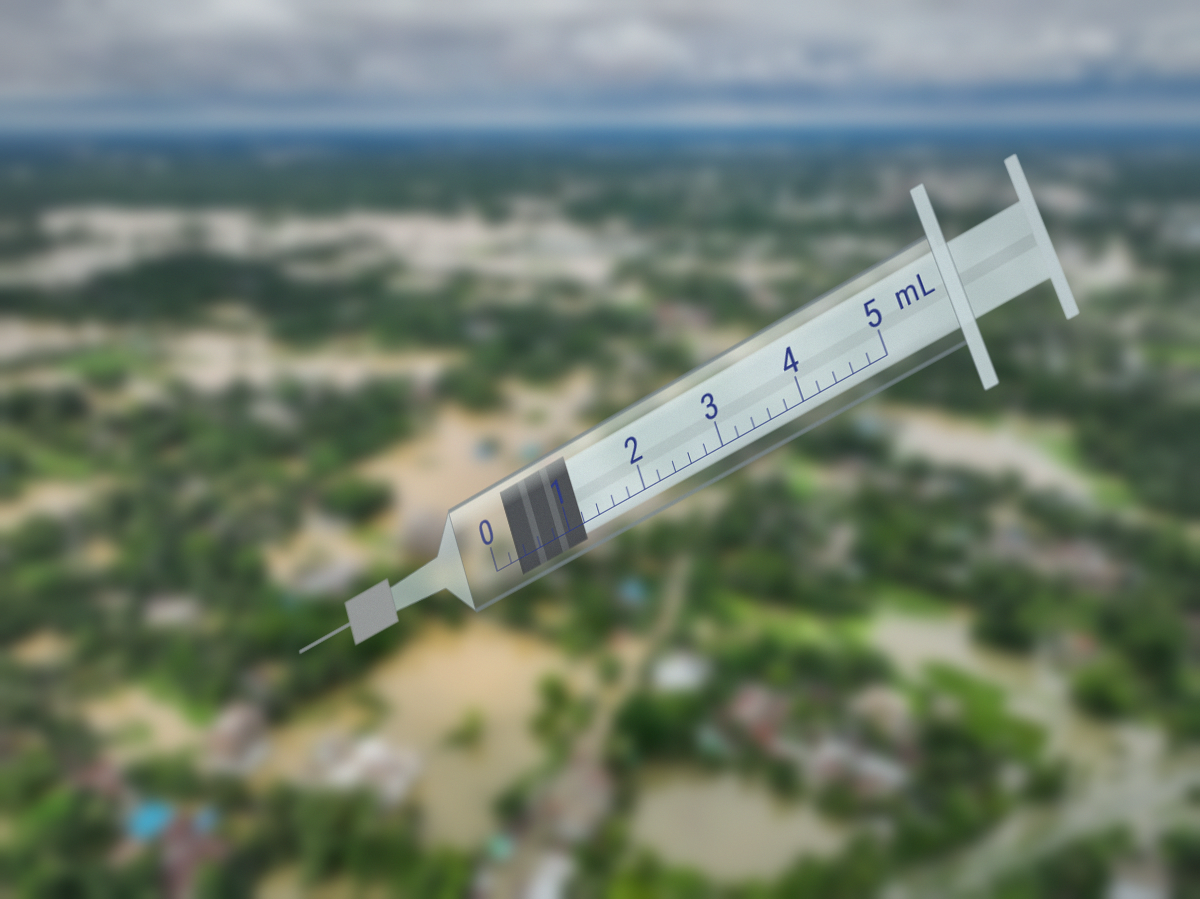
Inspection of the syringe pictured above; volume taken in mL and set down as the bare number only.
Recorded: 0.3
